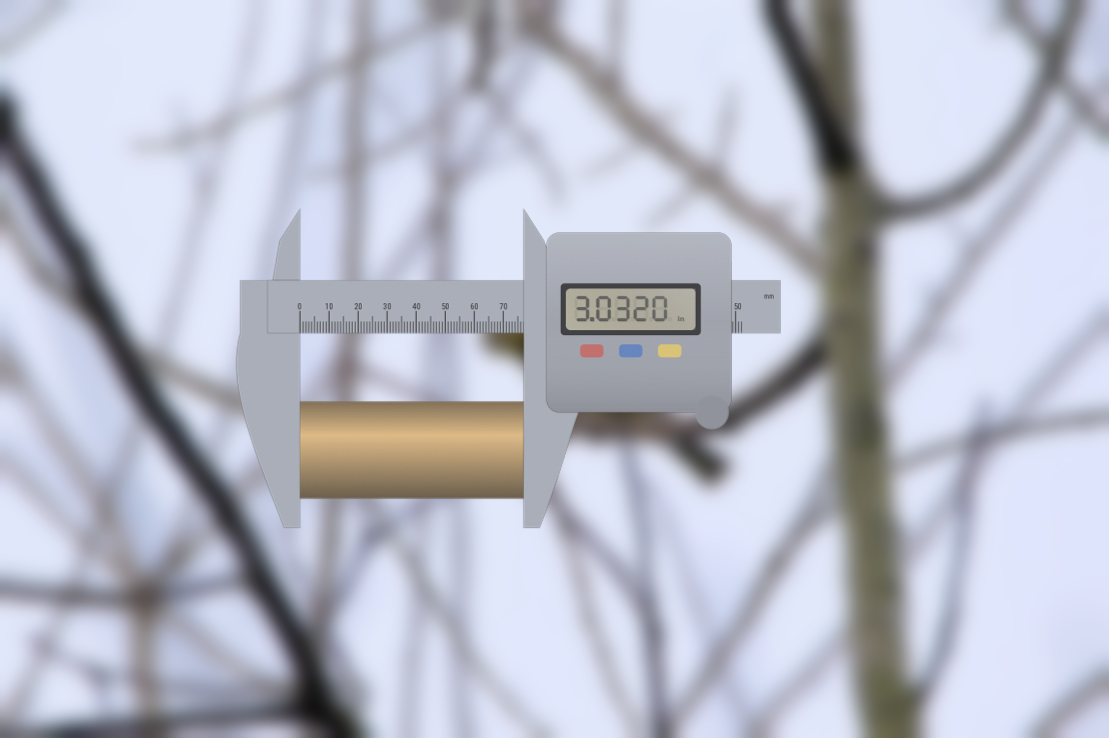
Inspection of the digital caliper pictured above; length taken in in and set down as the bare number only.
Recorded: 3.0320
